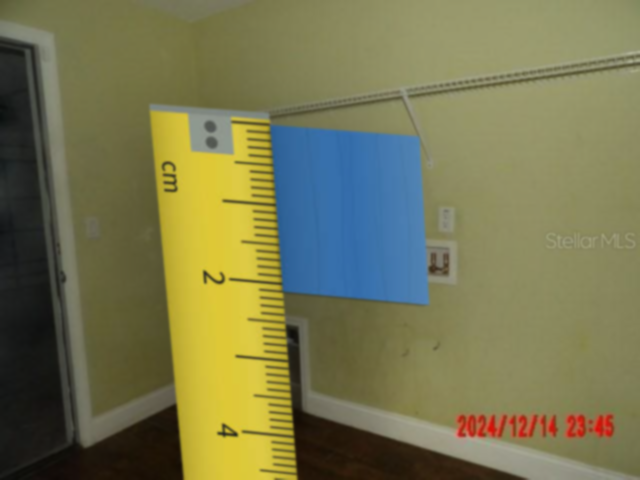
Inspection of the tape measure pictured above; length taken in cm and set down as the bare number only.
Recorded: 2.1
